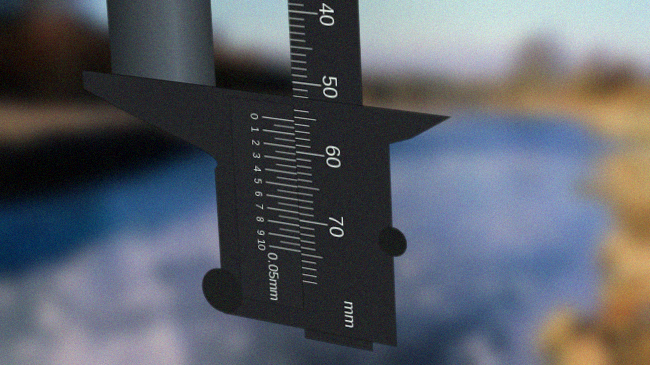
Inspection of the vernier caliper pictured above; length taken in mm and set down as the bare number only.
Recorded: 55.6
